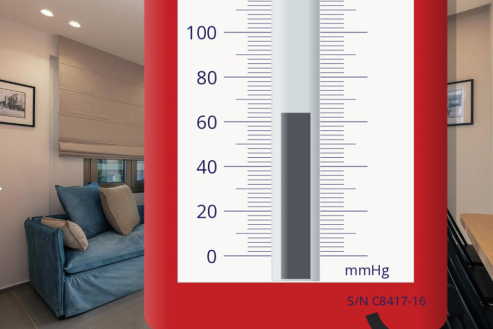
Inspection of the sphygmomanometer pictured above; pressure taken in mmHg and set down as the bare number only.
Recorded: 64
